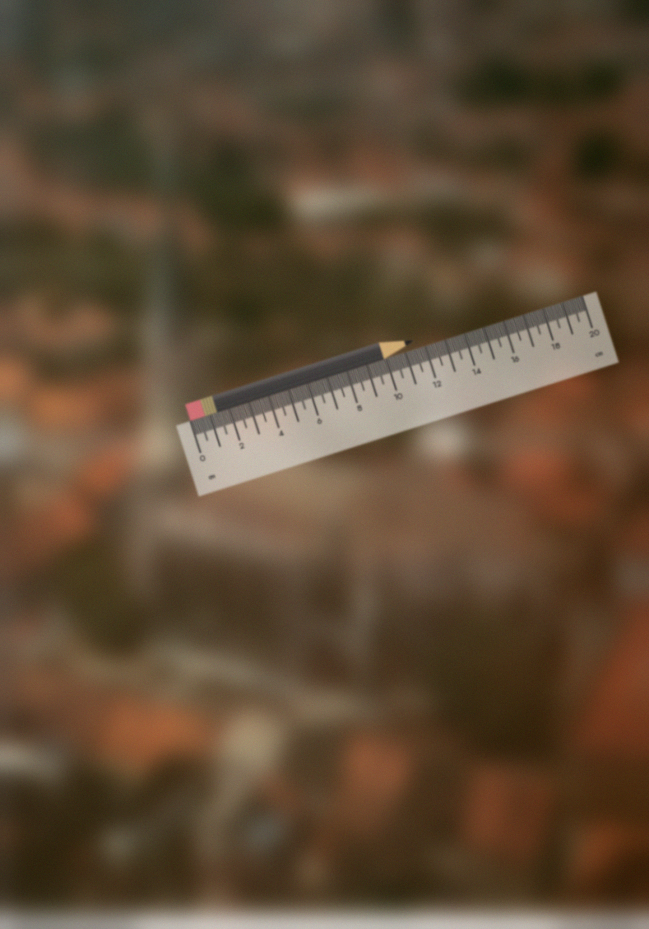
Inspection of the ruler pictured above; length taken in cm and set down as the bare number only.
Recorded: 11.5
